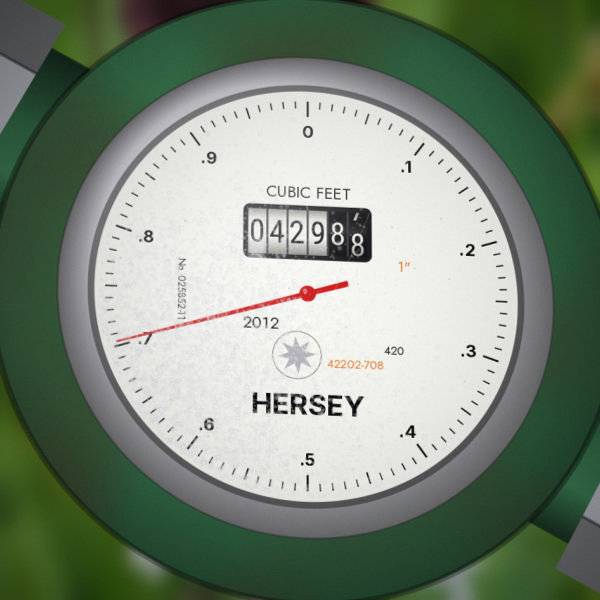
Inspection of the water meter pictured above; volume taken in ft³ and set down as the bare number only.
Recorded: 42987.70
